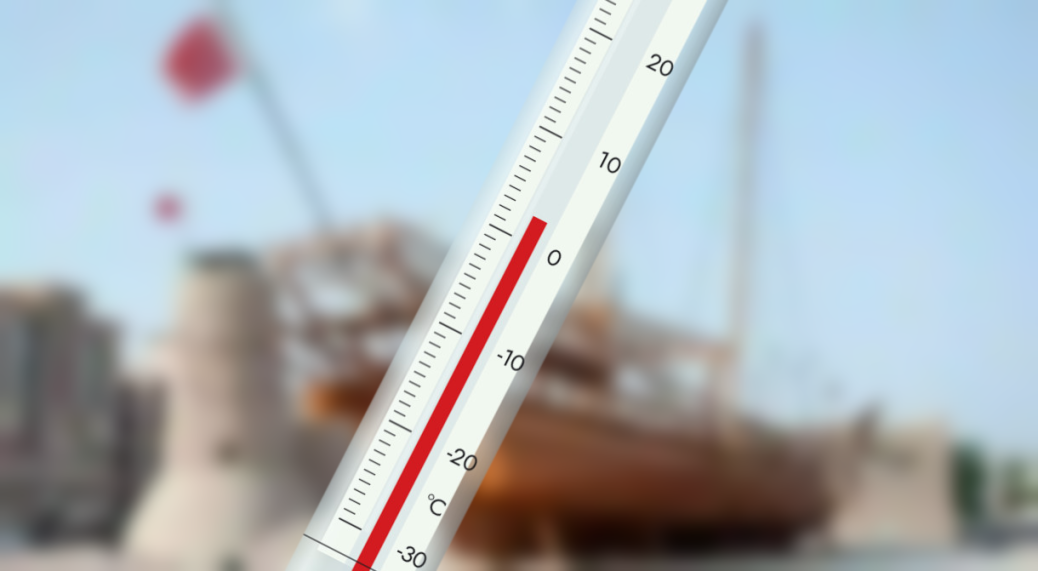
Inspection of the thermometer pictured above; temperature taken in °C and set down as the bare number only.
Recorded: 2.5
